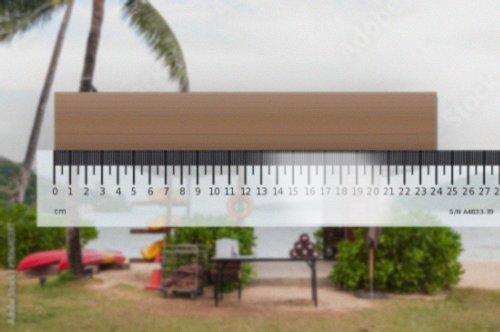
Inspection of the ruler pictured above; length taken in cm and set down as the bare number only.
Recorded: 24
